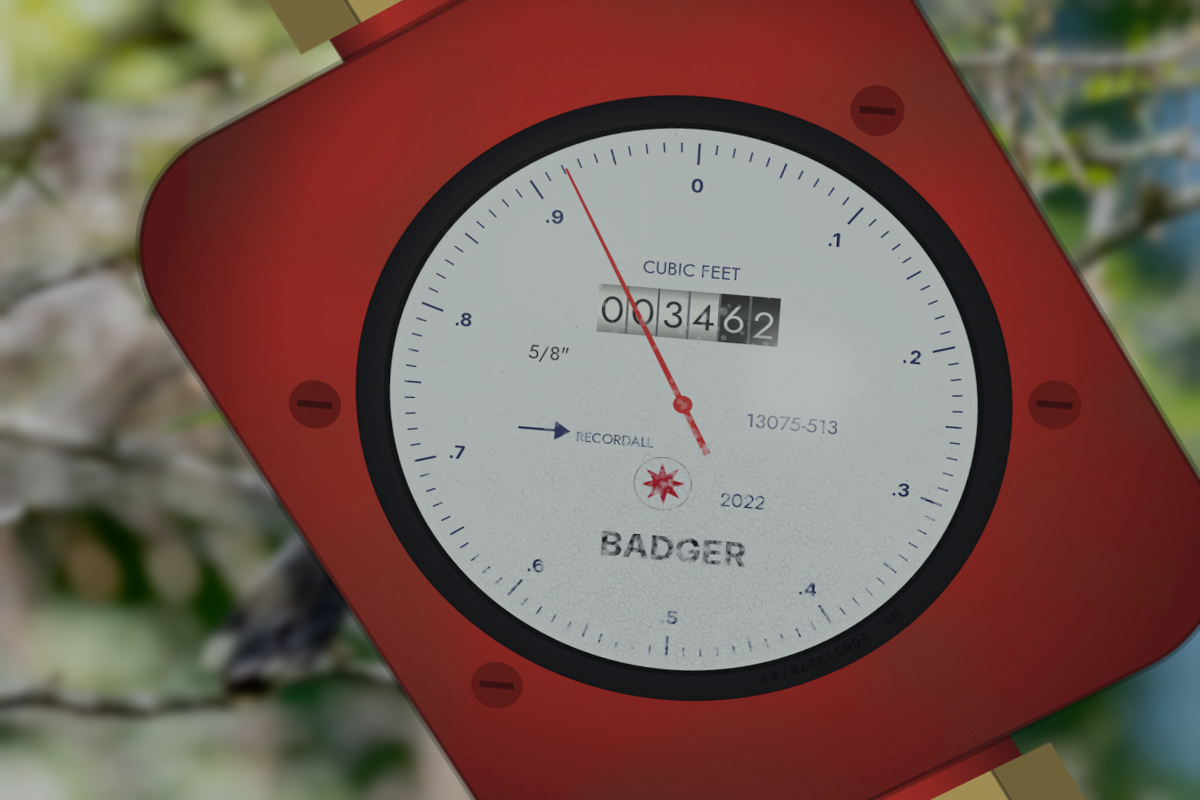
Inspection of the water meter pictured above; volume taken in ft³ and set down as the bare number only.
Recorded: 3461.92
